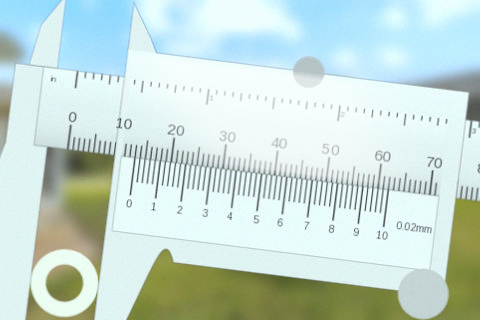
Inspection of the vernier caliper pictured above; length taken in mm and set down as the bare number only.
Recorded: 13.0
